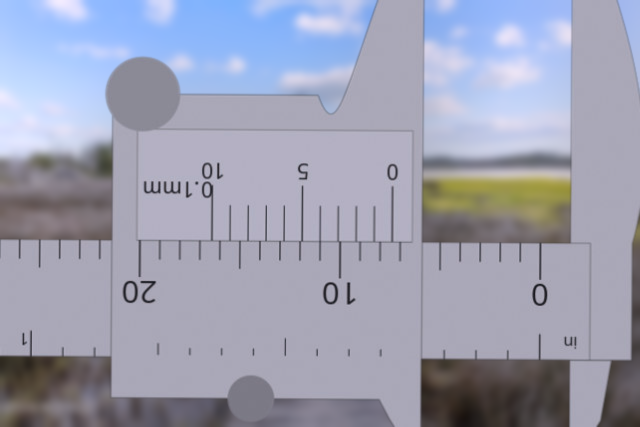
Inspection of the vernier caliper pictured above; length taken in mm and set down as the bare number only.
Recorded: 7.4
